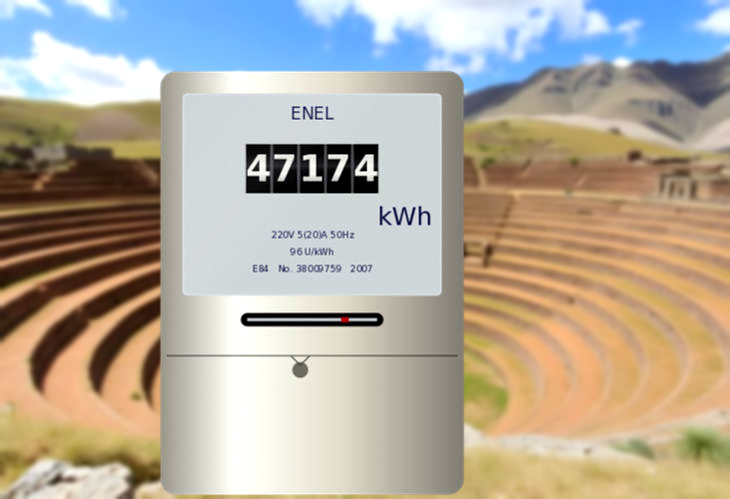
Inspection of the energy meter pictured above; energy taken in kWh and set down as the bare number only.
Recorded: 47174
